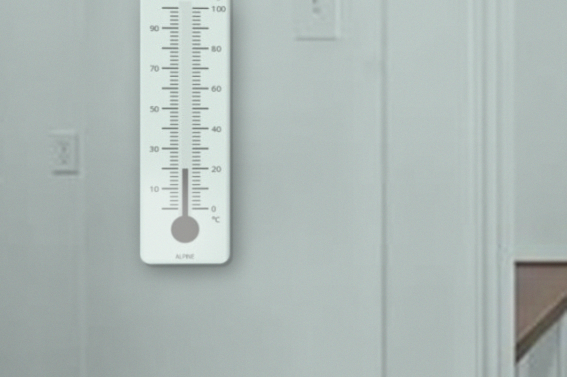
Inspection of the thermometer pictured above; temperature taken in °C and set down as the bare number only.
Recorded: 20
